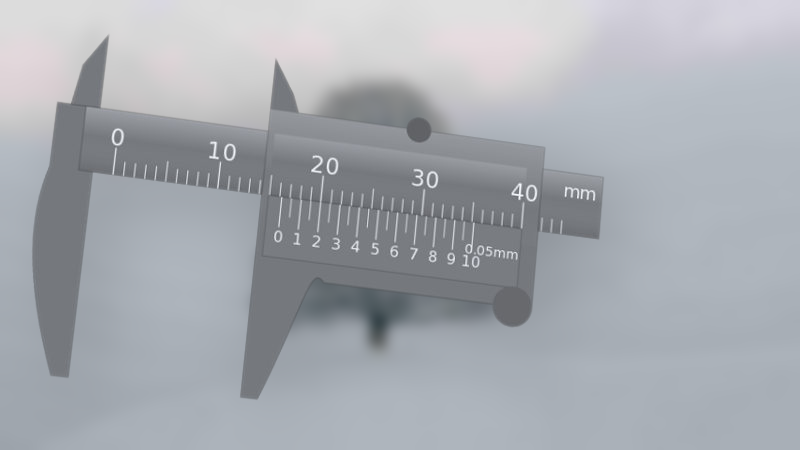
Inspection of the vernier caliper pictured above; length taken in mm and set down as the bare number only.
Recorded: 16.2
